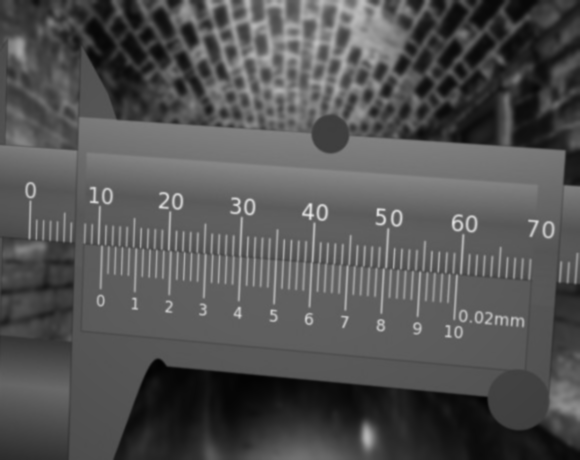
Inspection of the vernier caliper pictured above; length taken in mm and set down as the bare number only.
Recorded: 10.5
